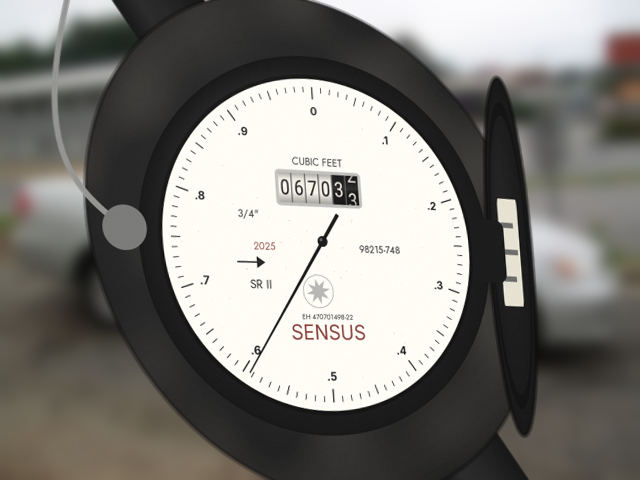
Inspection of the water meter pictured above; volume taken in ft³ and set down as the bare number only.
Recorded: 67032.59
